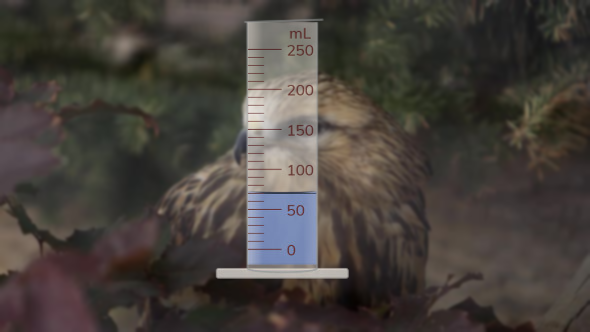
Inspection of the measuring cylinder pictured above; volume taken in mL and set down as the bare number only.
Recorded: 70
